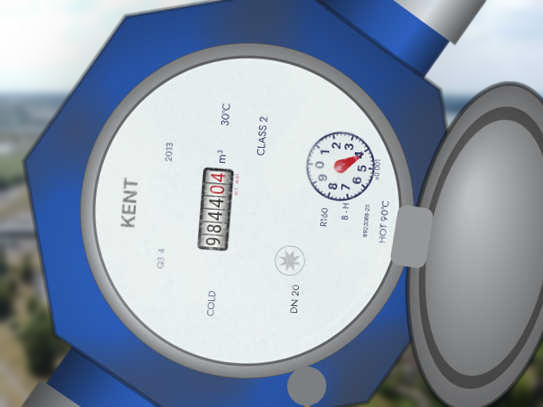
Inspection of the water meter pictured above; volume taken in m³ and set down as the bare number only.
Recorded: 9844.044
